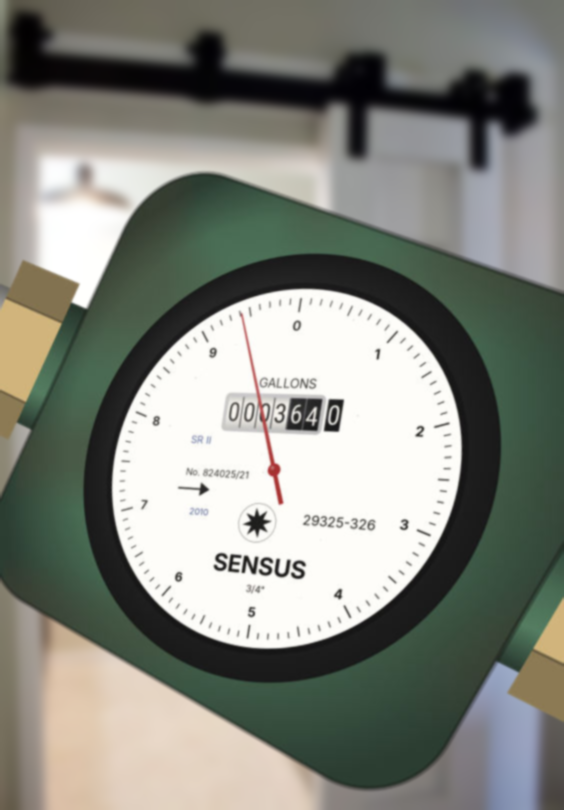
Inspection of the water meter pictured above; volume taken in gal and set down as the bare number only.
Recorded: 3639.4
